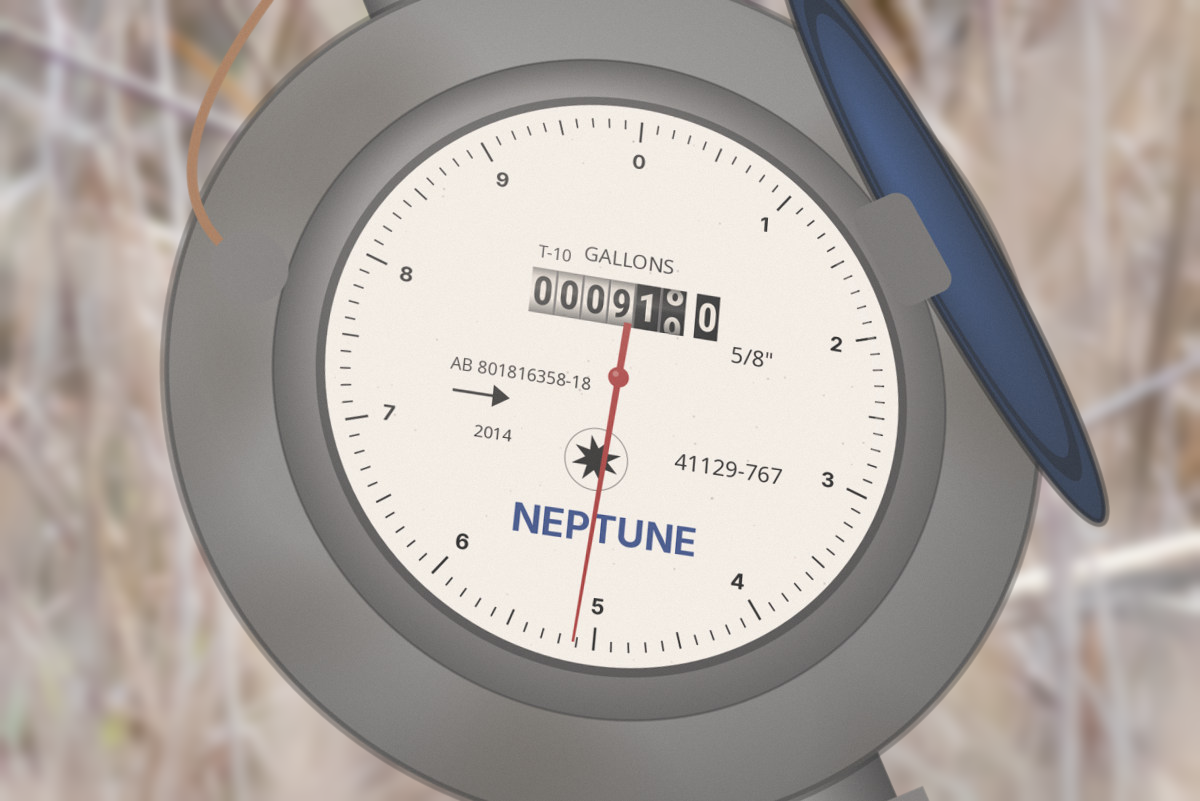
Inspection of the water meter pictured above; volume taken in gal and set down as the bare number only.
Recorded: 9185.1
